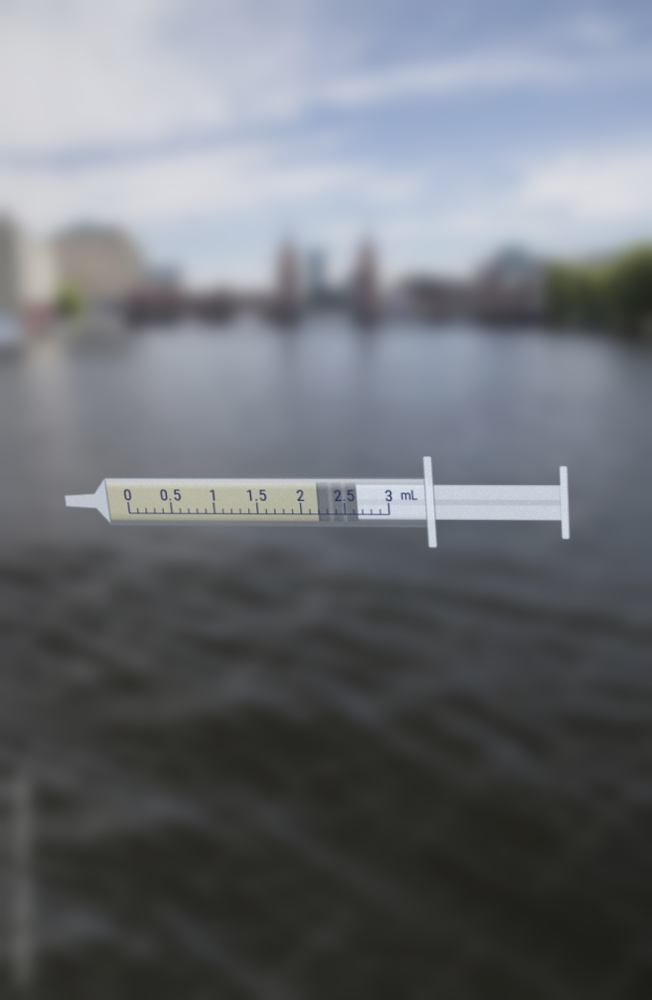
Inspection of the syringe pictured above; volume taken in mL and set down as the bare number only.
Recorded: 2.2
